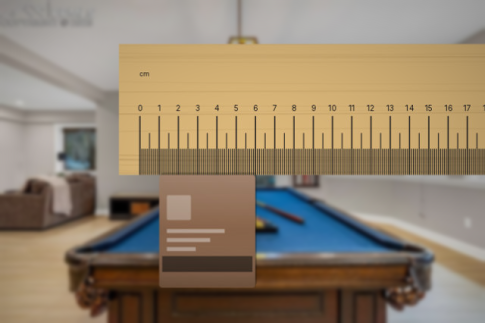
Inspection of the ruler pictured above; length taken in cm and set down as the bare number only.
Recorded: 5
